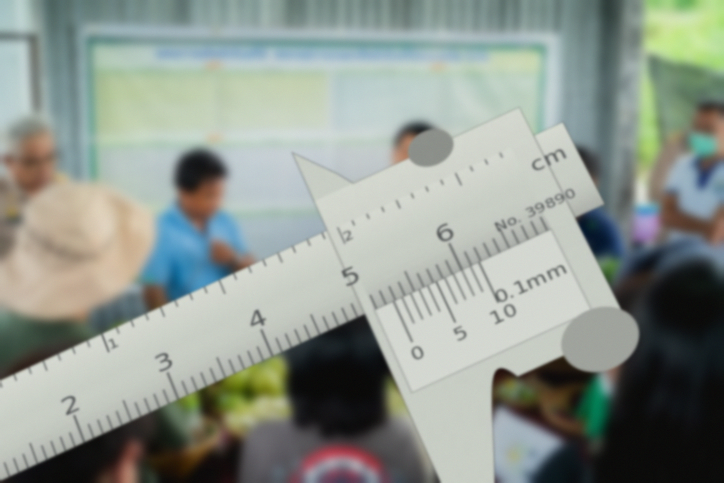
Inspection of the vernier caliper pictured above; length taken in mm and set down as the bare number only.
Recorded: 52.8
